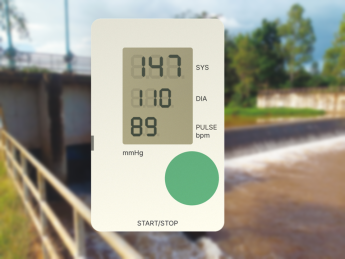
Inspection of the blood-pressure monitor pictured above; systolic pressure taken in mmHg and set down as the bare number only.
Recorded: 147
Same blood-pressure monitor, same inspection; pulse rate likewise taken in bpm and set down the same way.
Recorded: 89
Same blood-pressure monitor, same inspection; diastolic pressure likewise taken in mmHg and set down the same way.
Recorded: 110
